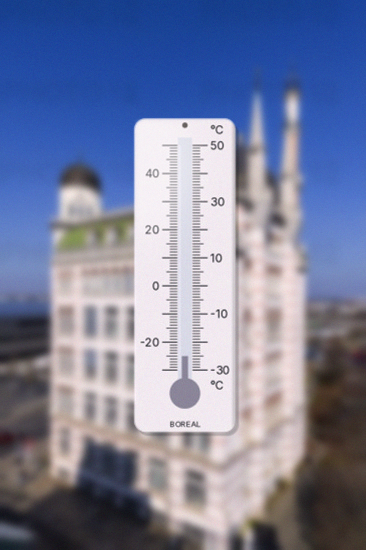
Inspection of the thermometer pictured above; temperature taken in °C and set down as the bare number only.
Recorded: -25
